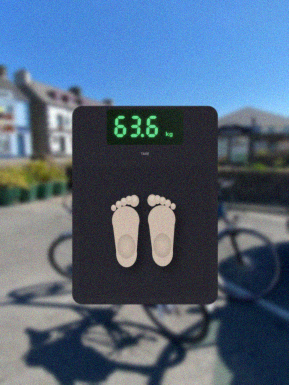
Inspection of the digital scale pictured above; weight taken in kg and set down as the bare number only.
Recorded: 63.6
